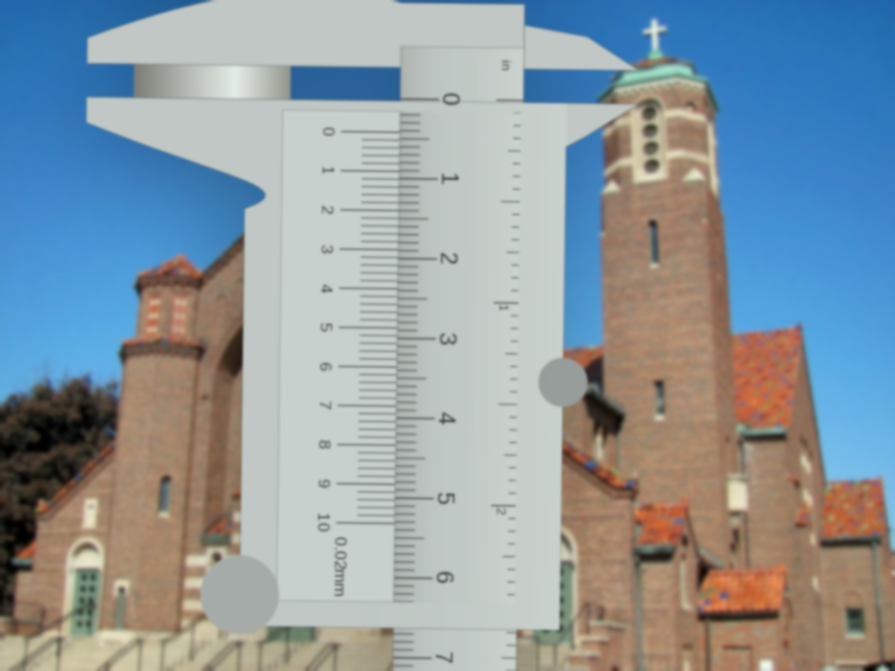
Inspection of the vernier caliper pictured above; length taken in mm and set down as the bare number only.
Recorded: 4.2
